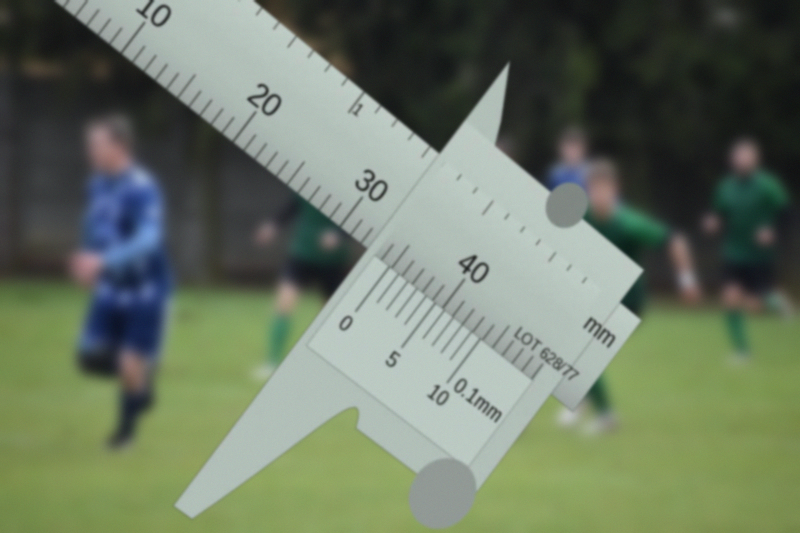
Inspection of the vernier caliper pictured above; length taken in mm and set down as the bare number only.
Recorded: 34.8
